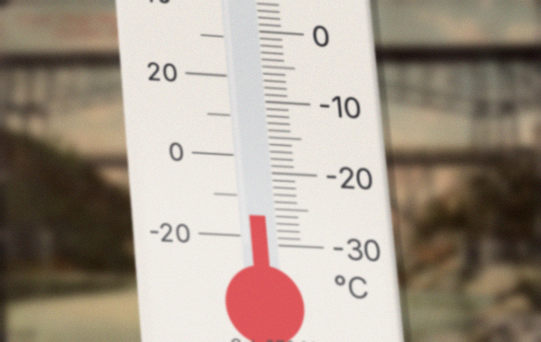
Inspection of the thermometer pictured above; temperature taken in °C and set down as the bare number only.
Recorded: -26
